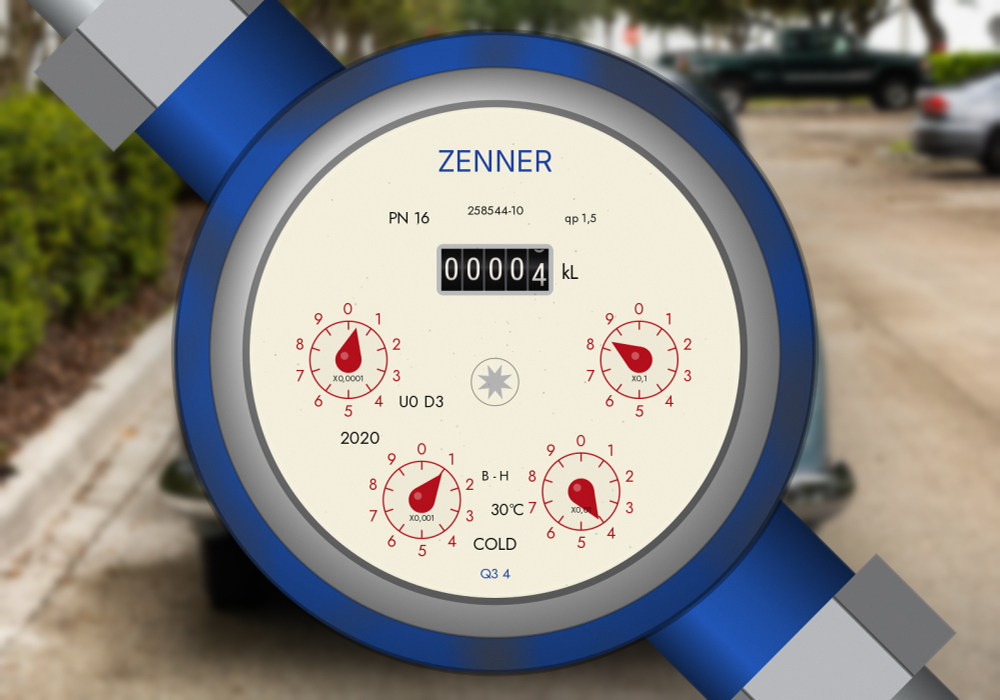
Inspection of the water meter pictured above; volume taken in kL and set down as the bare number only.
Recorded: 3.8410
